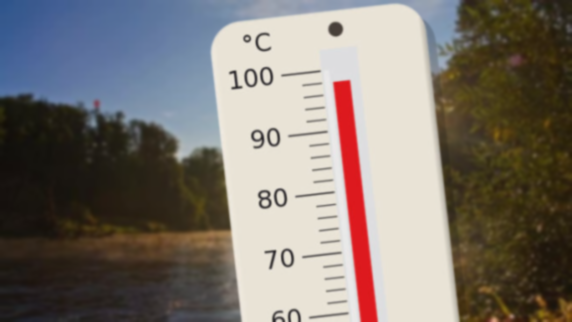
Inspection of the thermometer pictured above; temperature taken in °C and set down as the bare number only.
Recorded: 98
